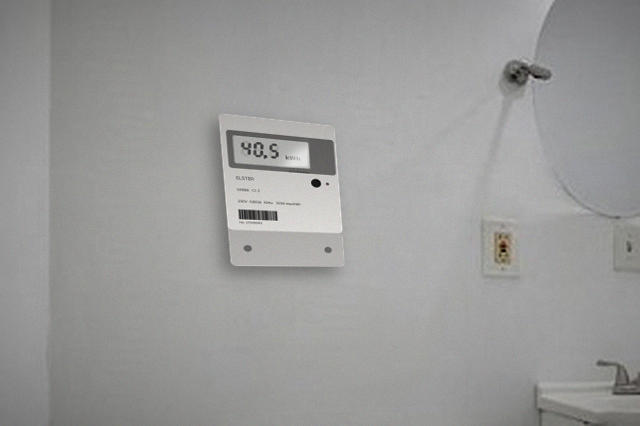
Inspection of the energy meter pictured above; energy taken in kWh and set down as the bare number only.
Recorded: 40.5
